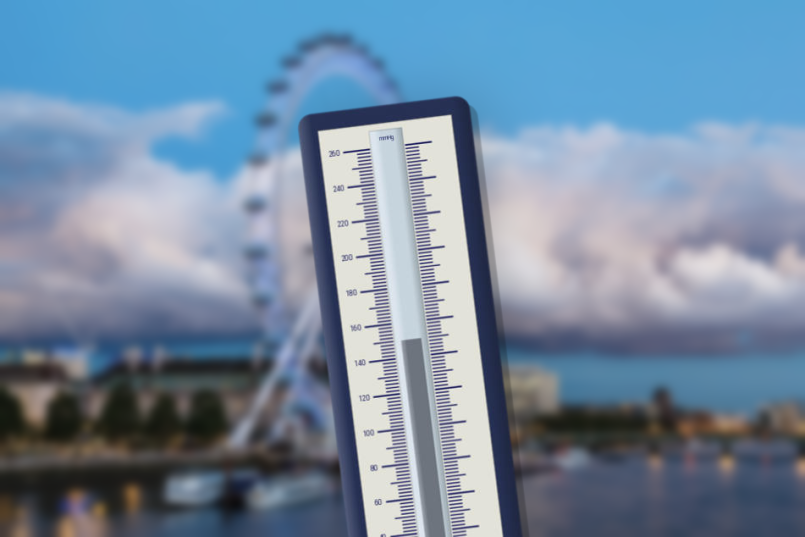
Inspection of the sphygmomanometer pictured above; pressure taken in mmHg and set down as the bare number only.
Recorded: 150
